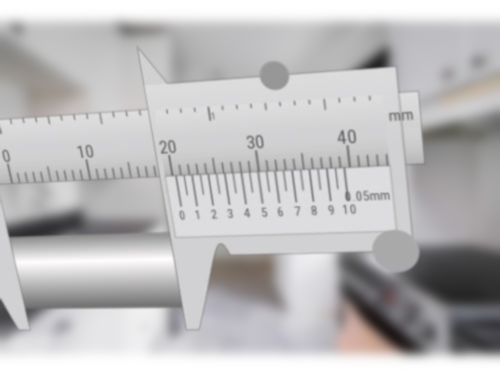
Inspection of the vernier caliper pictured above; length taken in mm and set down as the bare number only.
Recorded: 20.4
